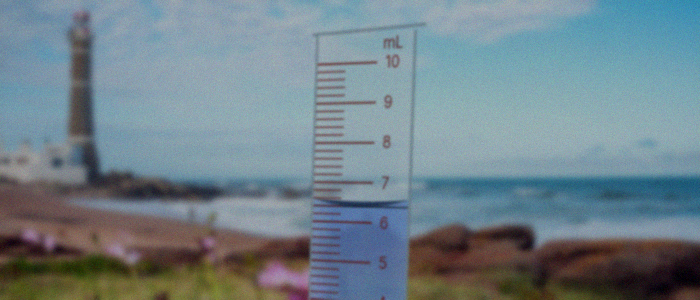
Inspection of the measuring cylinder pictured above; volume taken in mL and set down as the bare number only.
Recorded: 6.4
